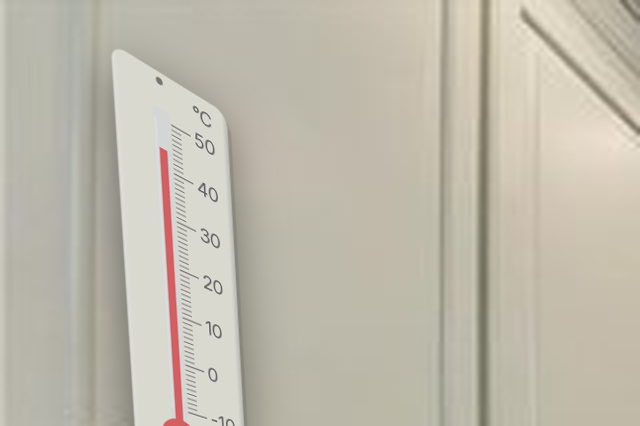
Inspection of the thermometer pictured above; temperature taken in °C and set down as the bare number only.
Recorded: 44
